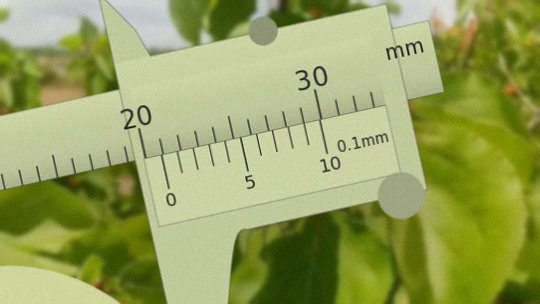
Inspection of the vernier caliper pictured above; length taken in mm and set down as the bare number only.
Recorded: 20.9
